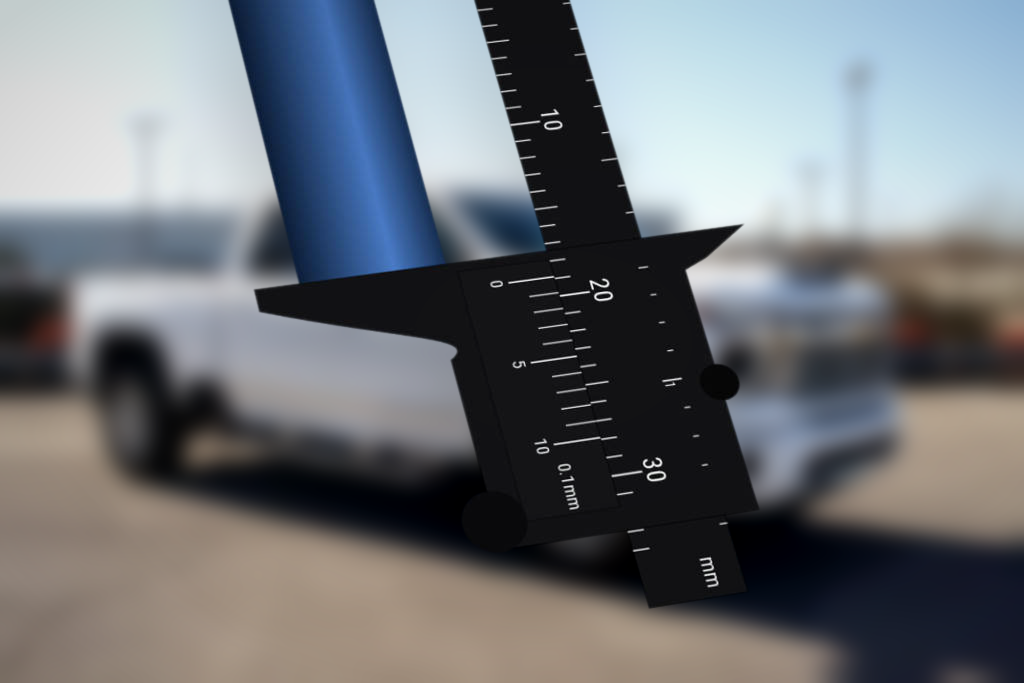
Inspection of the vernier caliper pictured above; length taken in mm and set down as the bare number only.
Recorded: 18.9
